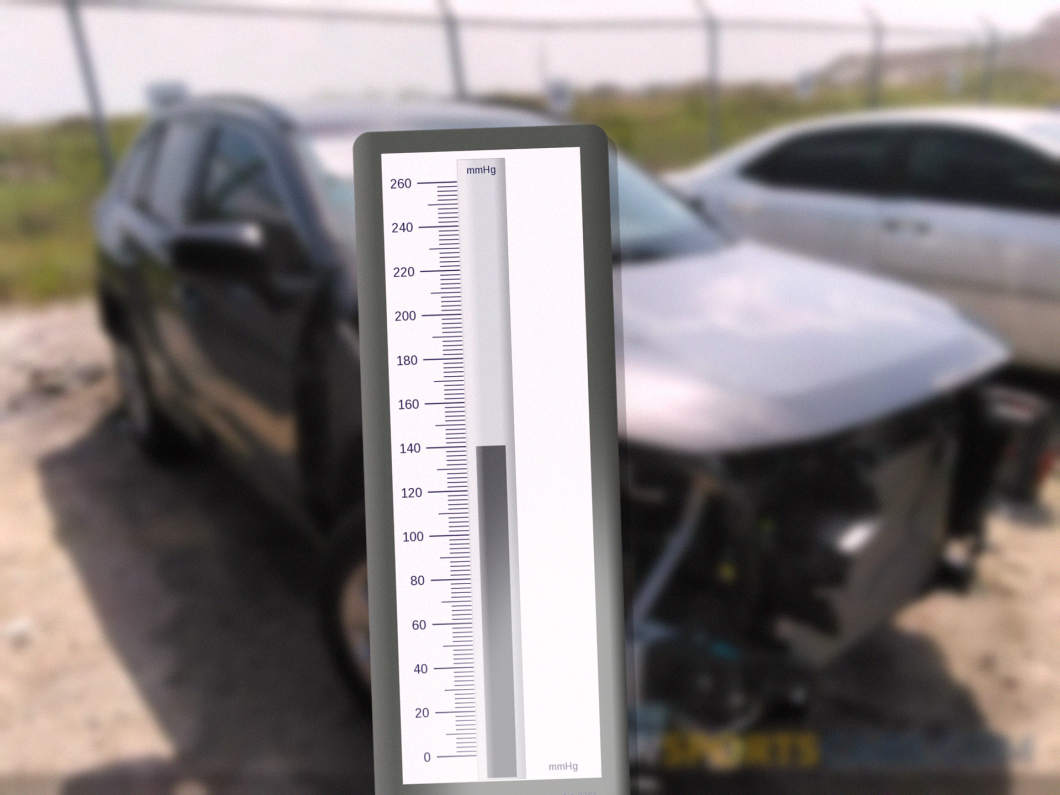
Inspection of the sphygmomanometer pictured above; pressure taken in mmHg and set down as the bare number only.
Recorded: 140
